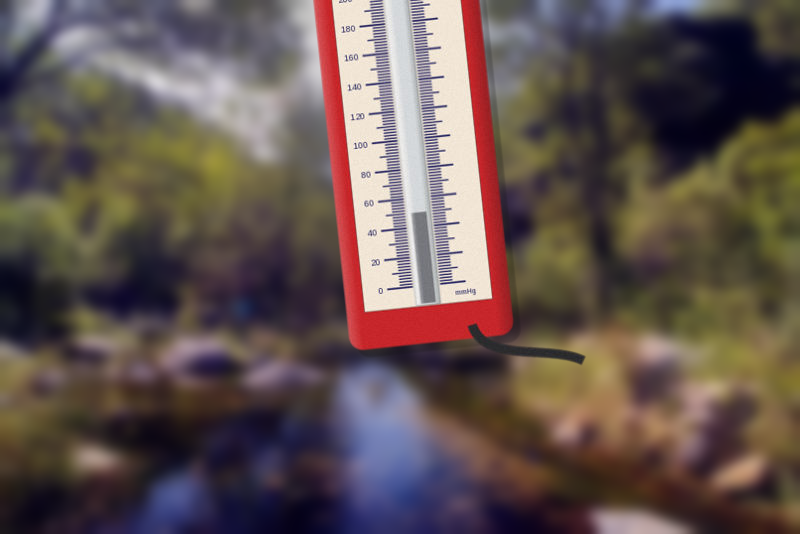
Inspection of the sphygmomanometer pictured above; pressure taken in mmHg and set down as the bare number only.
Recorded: 50
